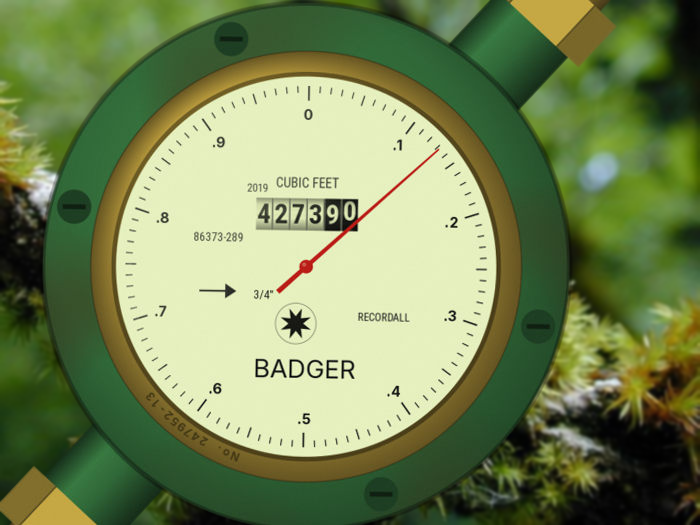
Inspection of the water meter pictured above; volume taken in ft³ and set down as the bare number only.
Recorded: 427390.13
